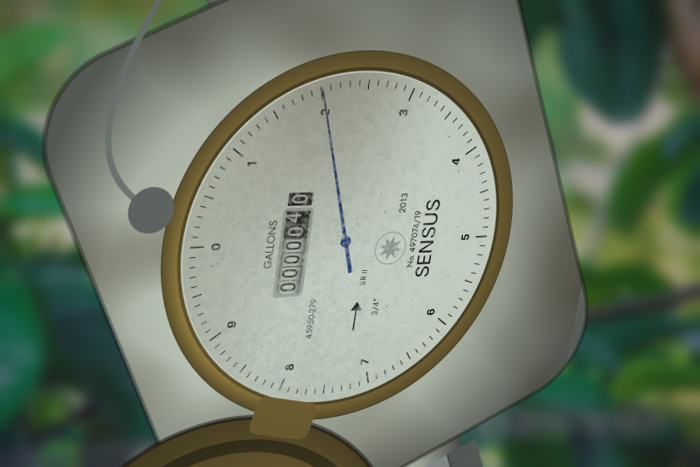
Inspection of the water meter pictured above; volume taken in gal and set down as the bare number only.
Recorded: 42.0
